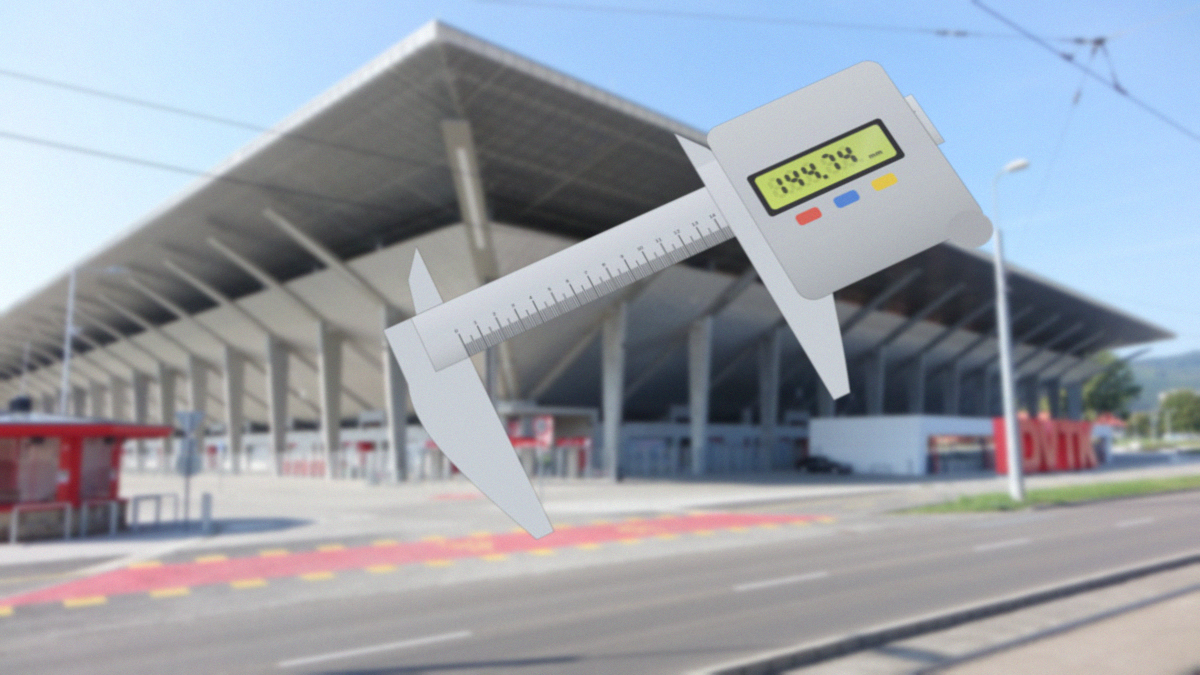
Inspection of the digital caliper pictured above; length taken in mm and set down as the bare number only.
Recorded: 144.74
